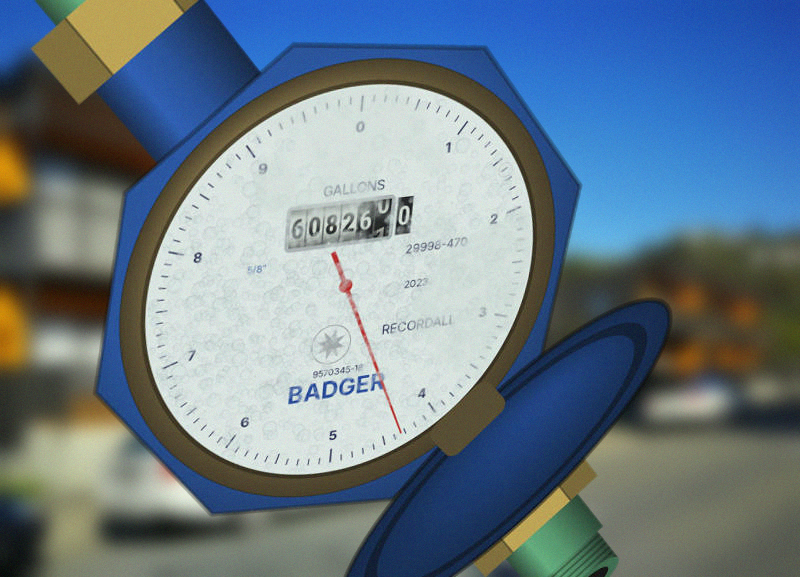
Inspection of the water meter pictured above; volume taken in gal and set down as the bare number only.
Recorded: 6082604.3
